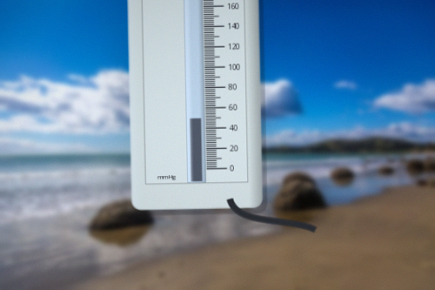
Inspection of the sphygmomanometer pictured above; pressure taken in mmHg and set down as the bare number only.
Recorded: 50
